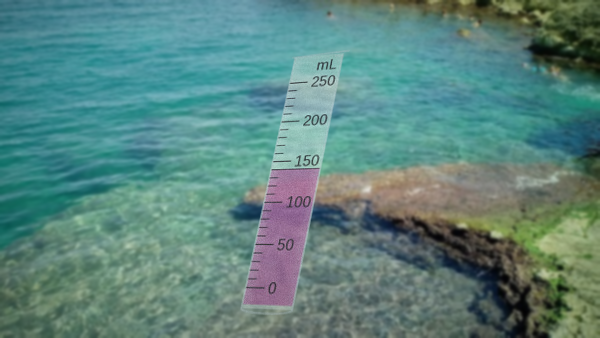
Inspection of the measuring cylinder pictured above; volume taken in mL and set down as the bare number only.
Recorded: 140
